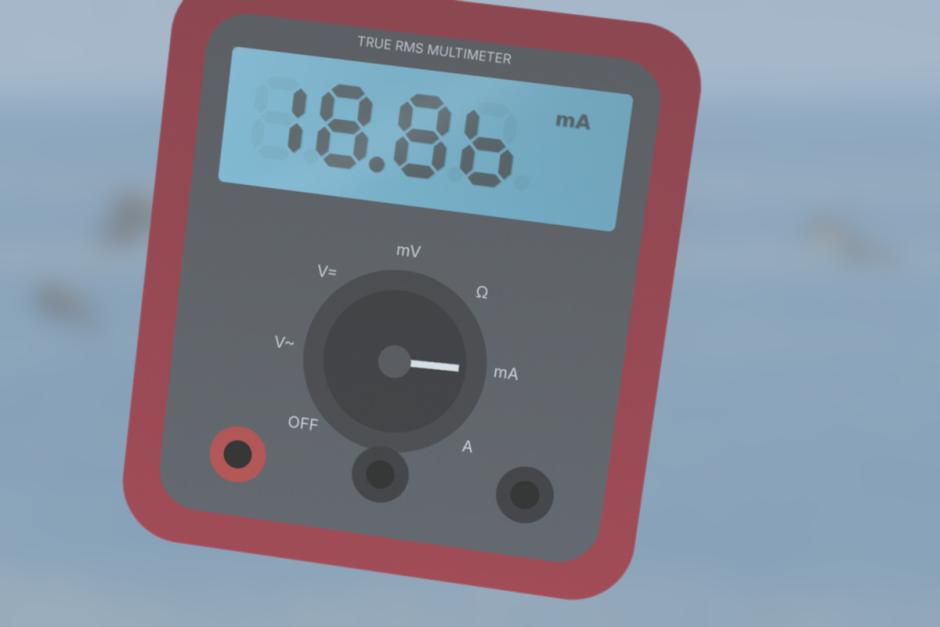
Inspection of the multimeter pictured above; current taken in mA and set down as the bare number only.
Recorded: 18.86
